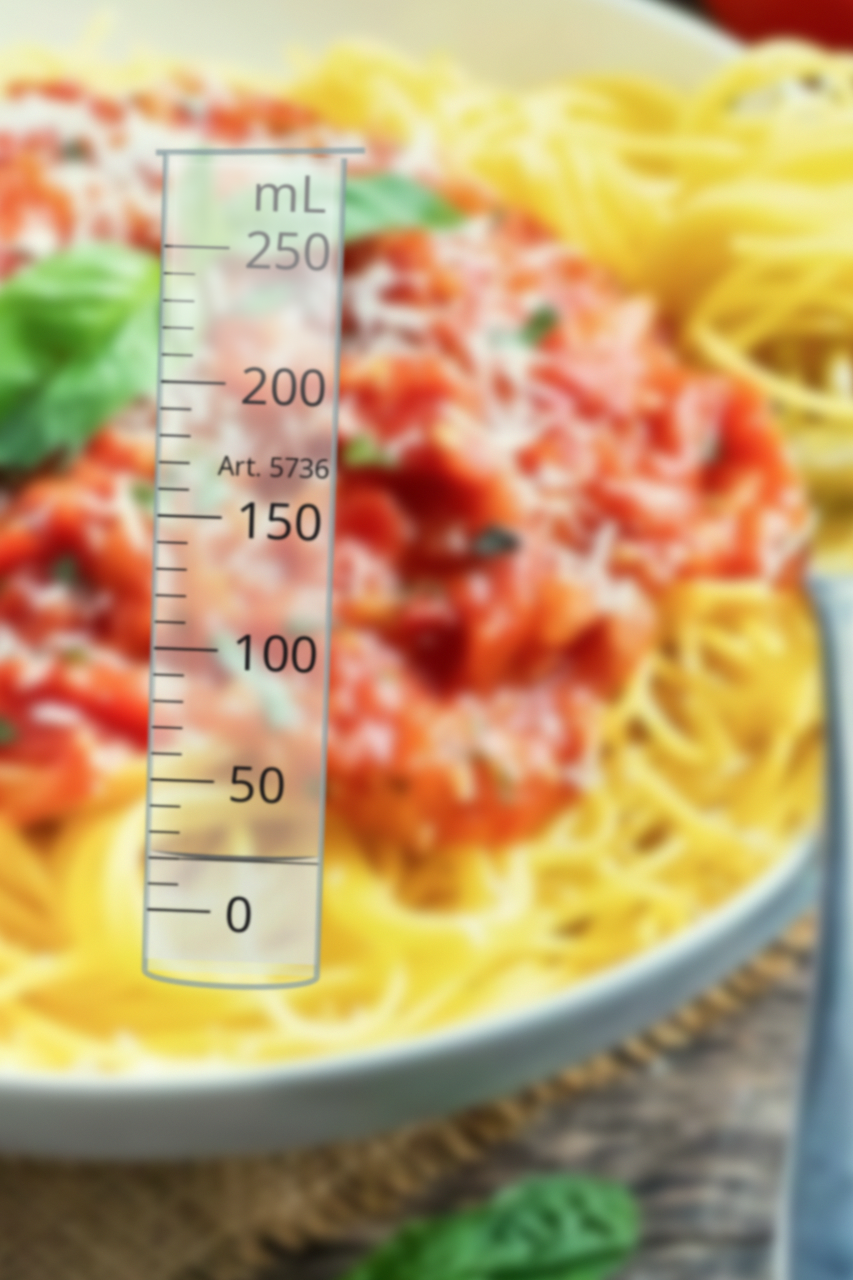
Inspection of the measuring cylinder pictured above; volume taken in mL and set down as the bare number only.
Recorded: 20
